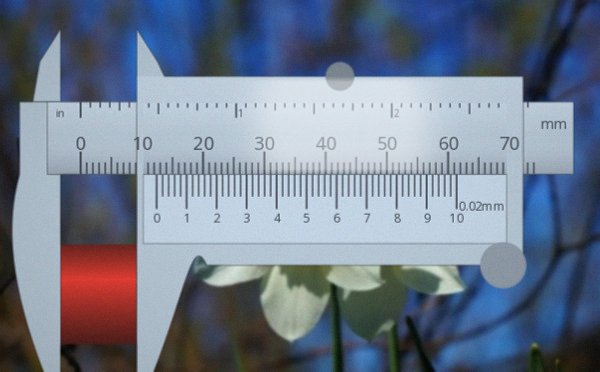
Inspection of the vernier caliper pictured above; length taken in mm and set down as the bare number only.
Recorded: 12.4
